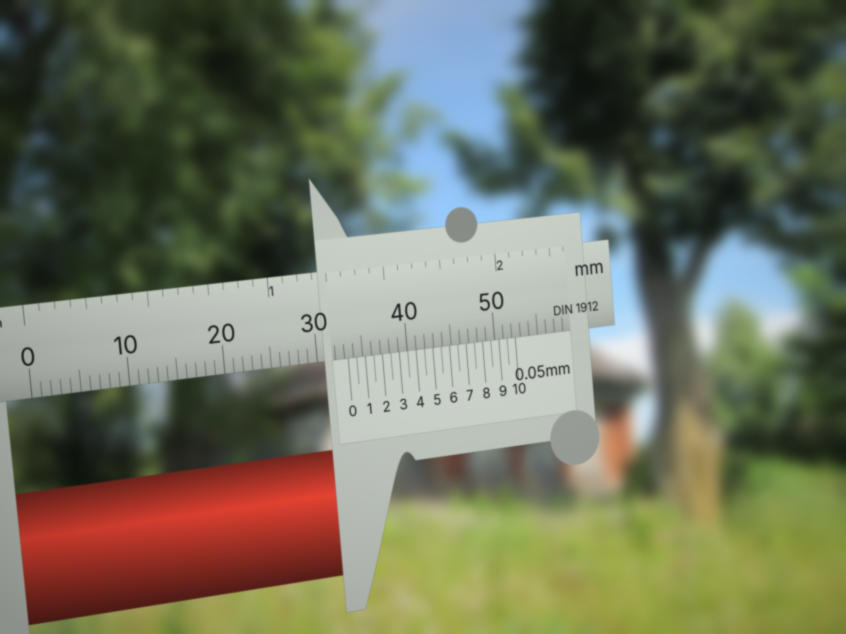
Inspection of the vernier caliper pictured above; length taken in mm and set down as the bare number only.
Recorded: 33.4
